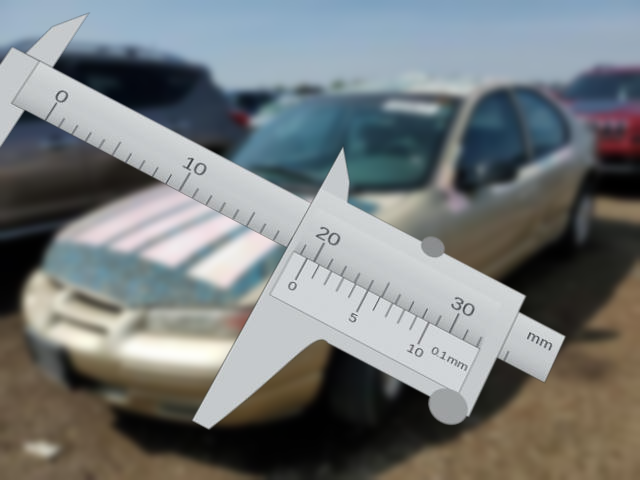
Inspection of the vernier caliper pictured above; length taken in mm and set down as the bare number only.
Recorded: 19.5
